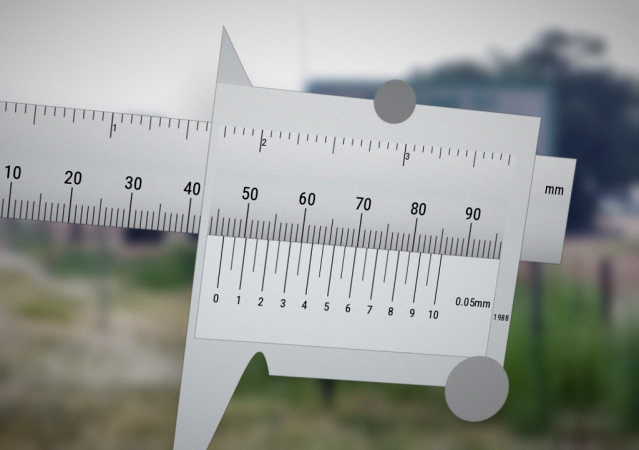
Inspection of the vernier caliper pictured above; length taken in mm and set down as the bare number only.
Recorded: 46.4
